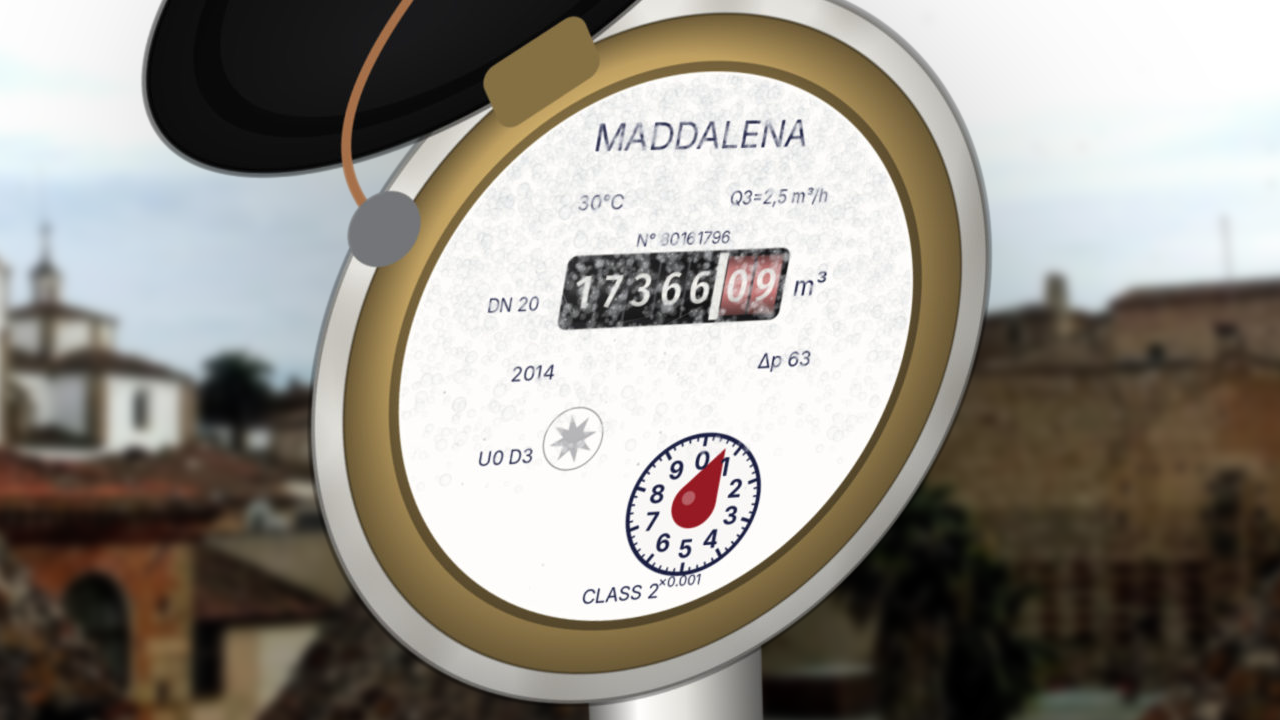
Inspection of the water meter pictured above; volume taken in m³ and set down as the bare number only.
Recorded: 17366.090
